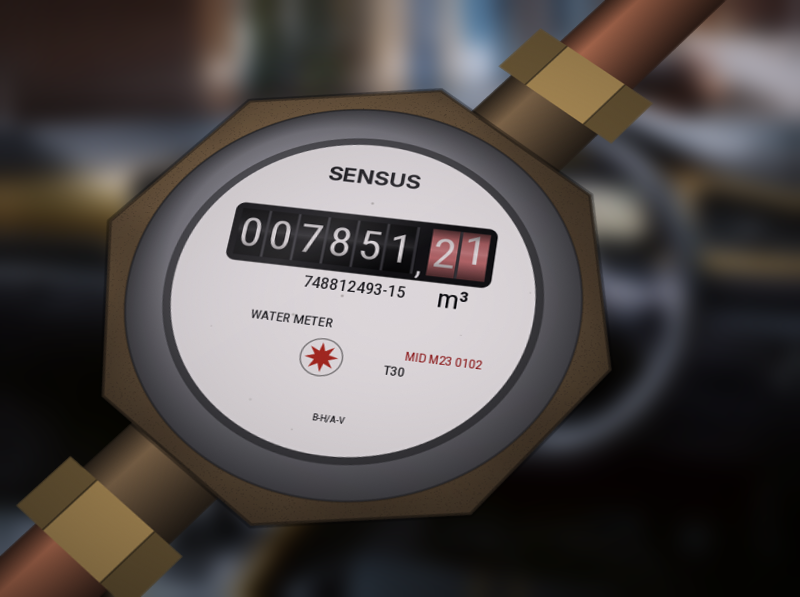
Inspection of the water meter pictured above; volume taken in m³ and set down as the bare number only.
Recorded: 7851.21
